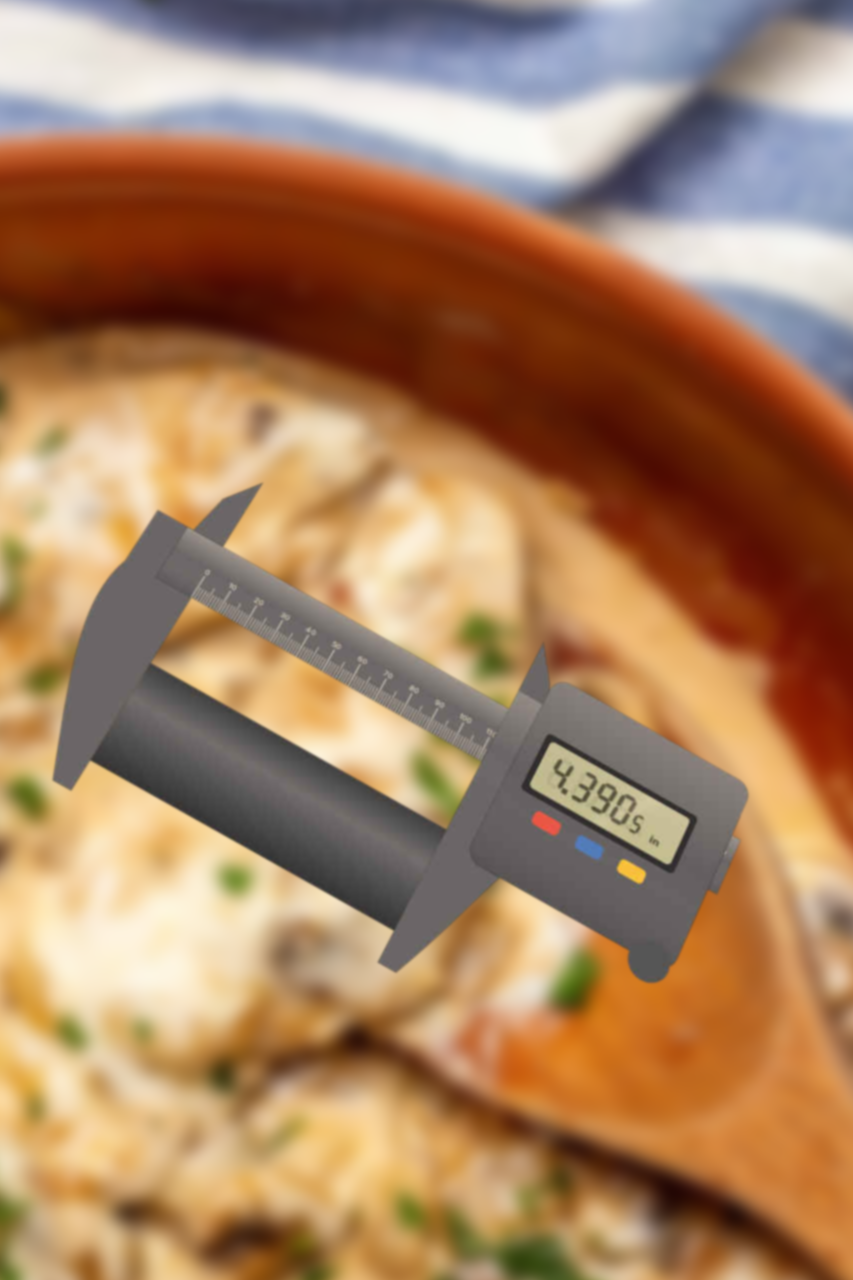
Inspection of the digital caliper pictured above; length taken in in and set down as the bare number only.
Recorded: 4.3905
